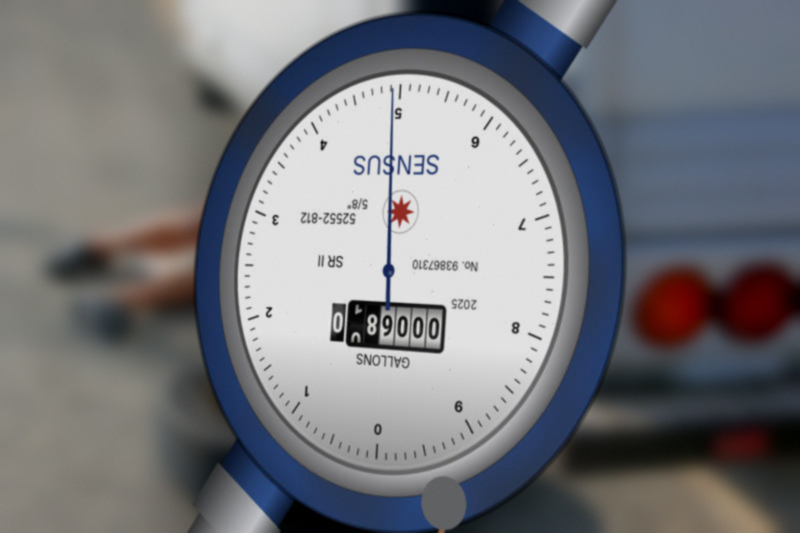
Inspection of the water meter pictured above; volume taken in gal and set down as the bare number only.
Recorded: 6804.9
